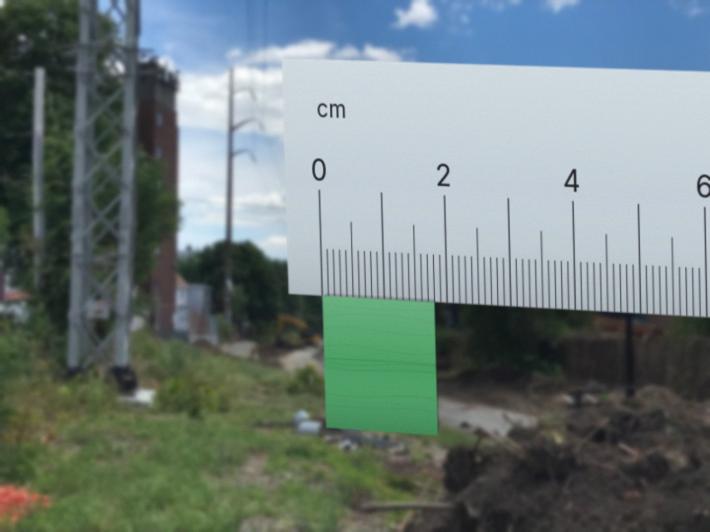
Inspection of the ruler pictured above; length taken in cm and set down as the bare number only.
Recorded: 1.8
